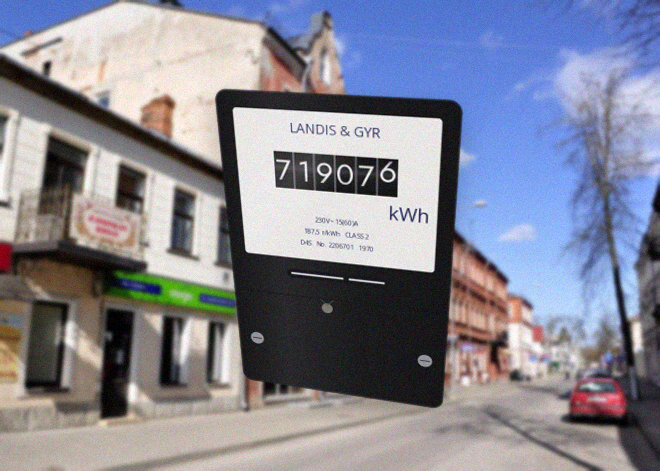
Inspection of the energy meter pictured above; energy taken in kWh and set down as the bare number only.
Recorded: 719076
